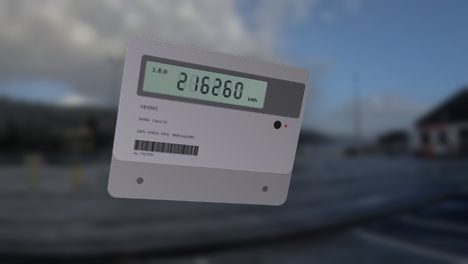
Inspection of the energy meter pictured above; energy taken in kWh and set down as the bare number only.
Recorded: 216260
